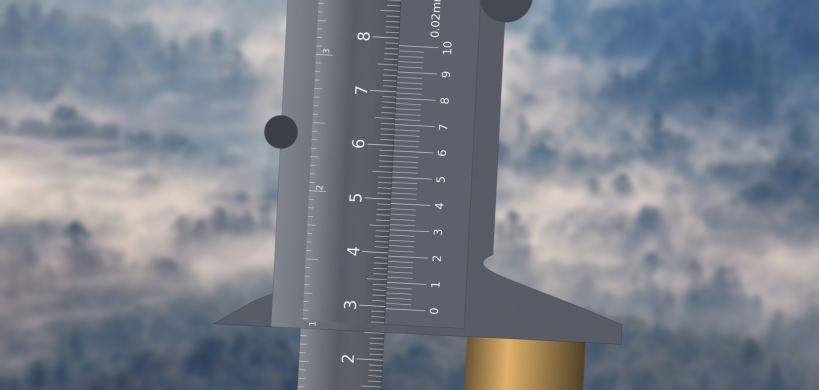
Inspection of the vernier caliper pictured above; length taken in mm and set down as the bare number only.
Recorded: 29.6
